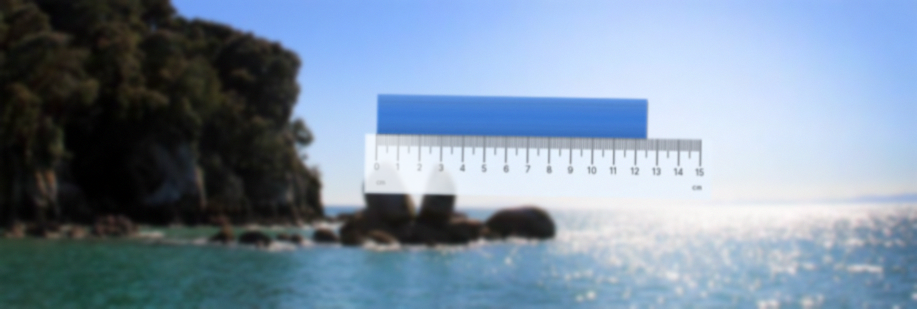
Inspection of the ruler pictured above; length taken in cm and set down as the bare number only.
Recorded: 12.5
